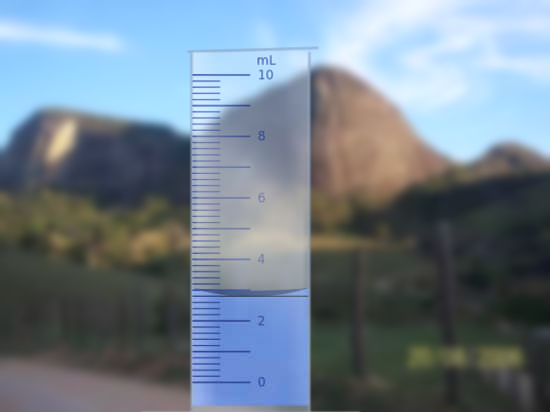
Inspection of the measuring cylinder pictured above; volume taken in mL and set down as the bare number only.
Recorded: 2.8
